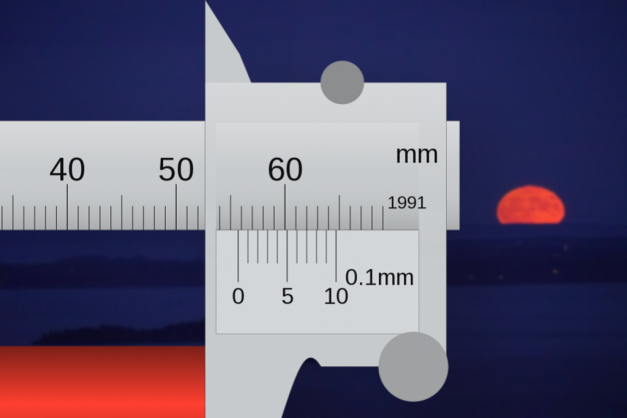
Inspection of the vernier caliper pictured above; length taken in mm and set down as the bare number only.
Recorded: 55.7
